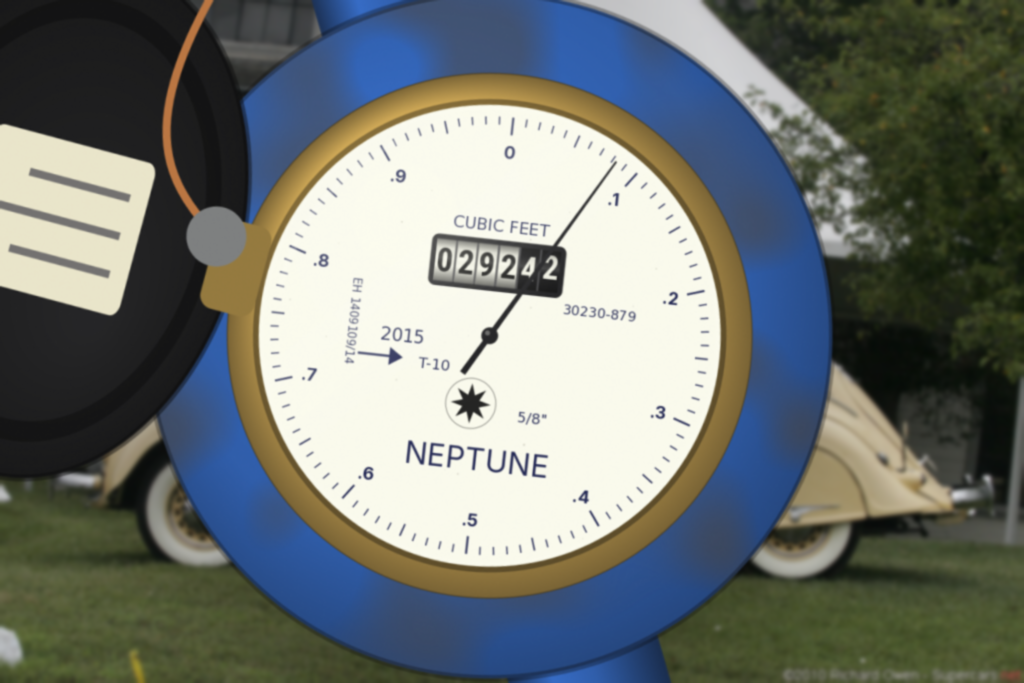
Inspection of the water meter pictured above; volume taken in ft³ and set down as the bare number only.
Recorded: 29242.08
